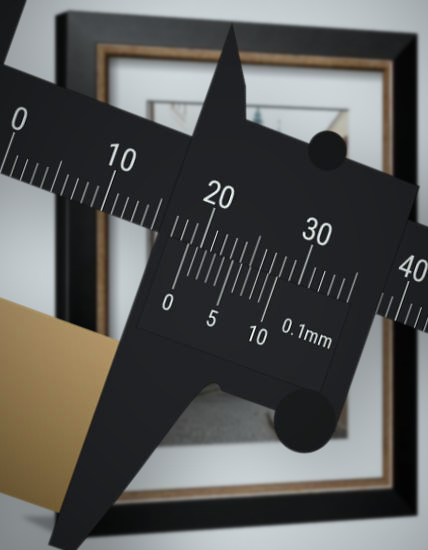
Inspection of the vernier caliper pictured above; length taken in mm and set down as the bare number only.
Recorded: 18.8
